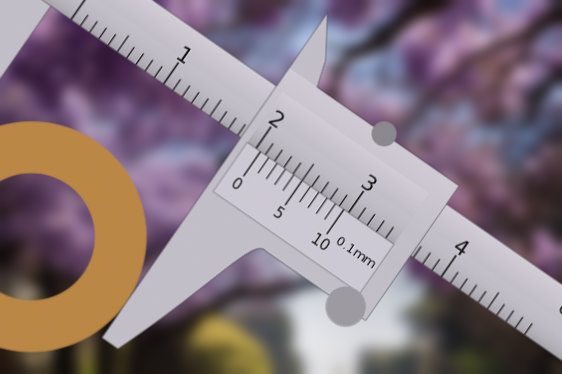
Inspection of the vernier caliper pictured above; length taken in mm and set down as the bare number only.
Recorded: 20.5
